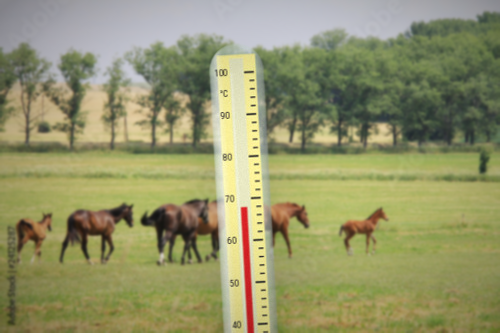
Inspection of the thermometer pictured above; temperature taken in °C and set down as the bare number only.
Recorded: 68
